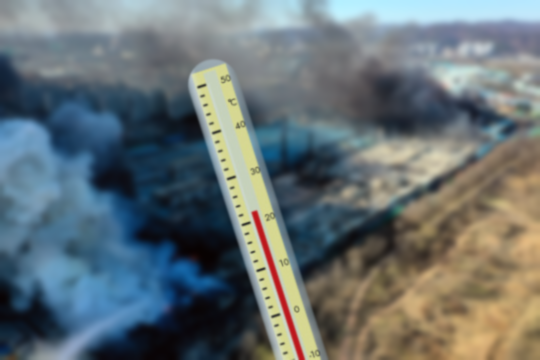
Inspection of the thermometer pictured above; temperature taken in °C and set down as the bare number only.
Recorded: 22
